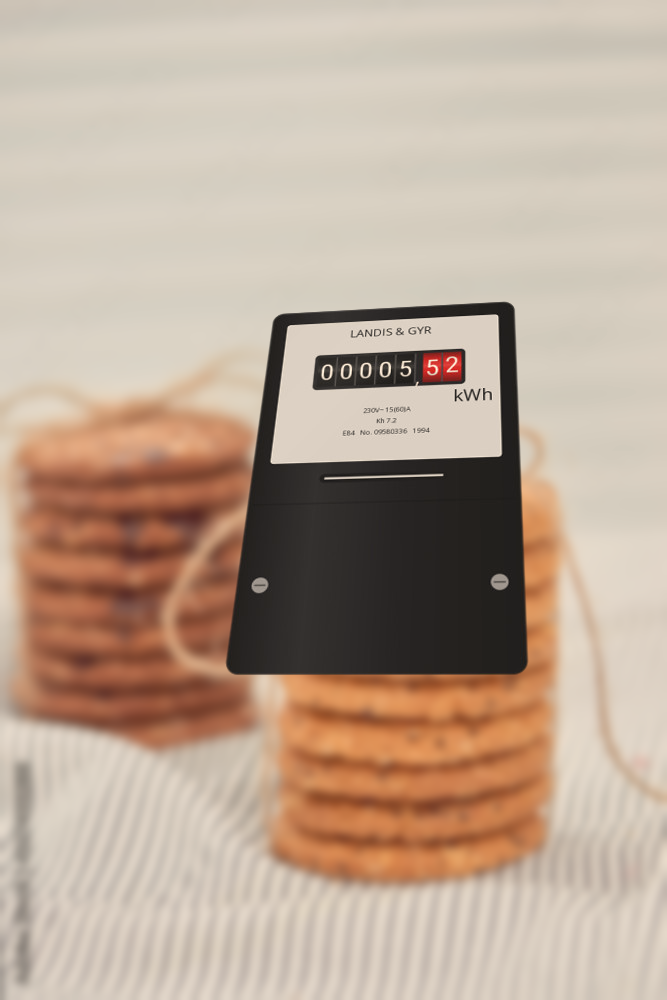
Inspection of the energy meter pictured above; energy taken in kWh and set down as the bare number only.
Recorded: 5.52
